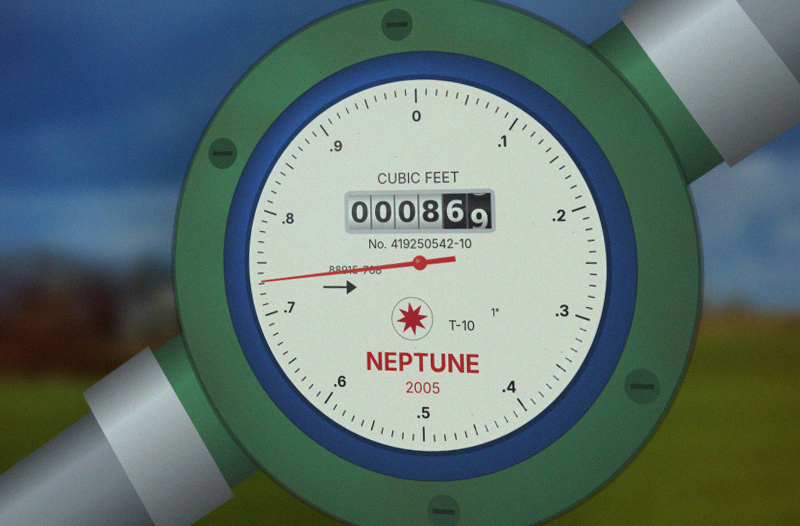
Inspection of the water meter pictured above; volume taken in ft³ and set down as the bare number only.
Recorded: 868.73
